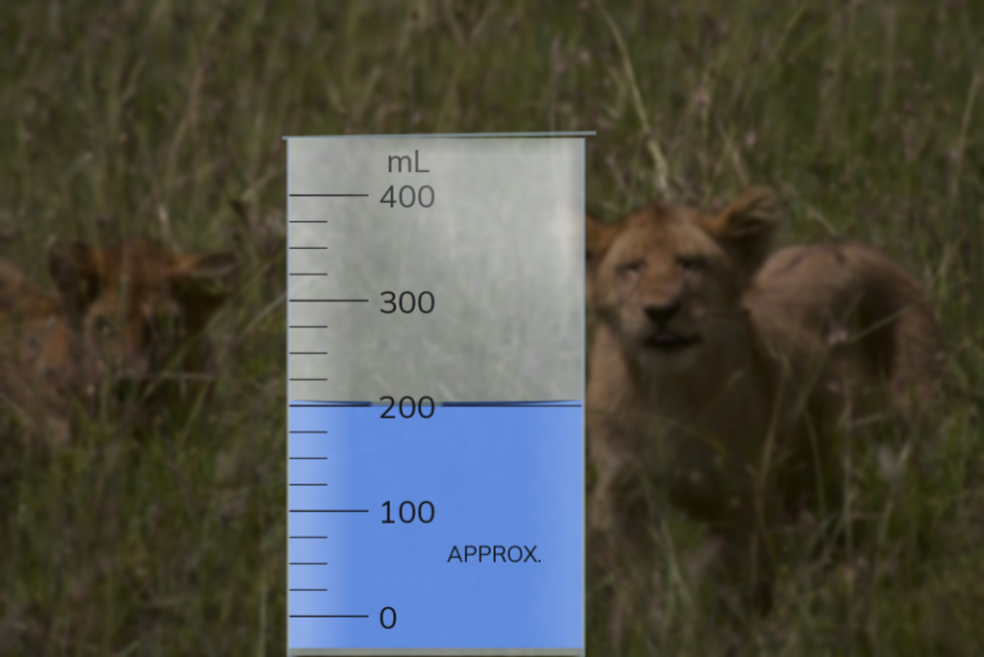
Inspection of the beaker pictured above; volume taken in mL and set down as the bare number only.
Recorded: 200
